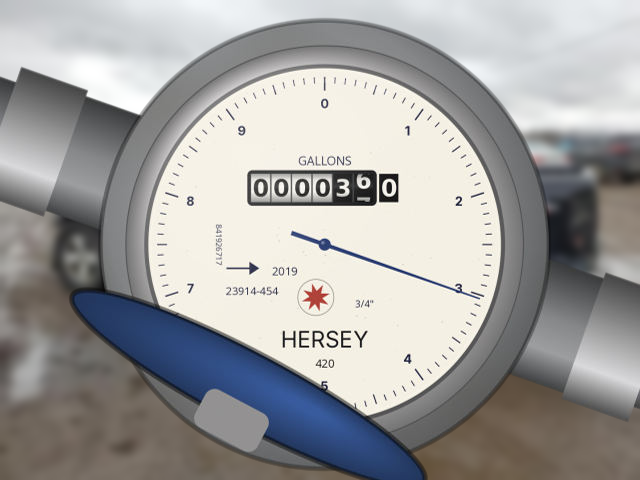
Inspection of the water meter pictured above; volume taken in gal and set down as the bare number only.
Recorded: 363.0
